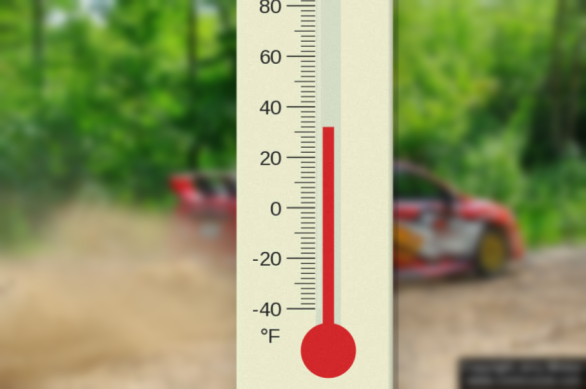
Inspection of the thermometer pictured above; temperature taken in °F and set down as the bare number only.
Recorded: 32
